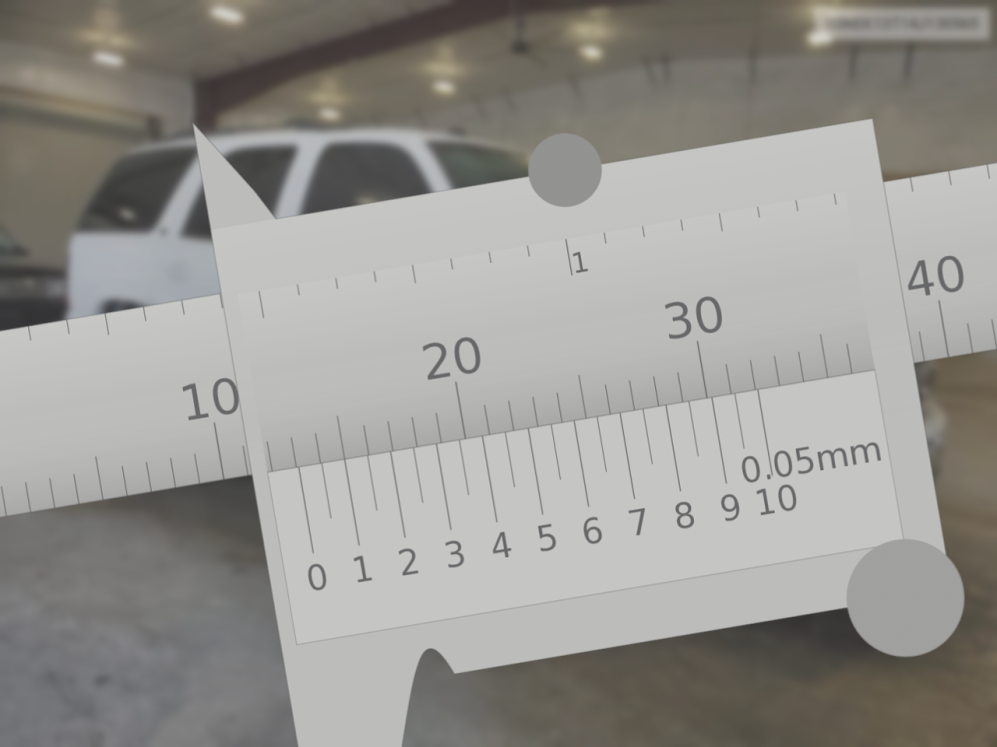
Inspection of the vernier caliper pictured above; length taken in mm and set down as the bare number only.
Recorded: 13.10
